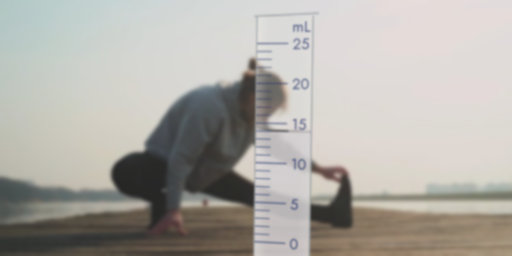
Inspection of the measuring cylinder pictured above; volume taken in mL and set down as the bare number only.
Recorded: 14
